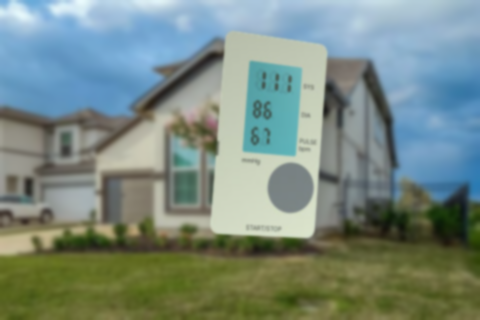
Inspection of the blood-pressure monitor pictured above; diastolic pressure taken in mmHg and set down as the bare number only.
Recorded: 86
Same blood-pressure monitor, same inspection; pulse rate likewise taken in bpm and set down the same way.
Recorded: 67
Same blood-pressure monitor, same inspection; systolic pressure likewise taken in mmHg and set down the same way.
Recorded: 111
